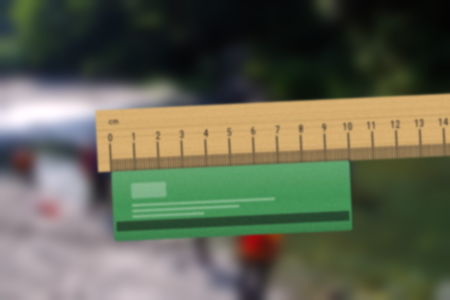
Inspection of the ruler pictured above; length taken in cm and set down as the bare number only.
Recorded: 10
